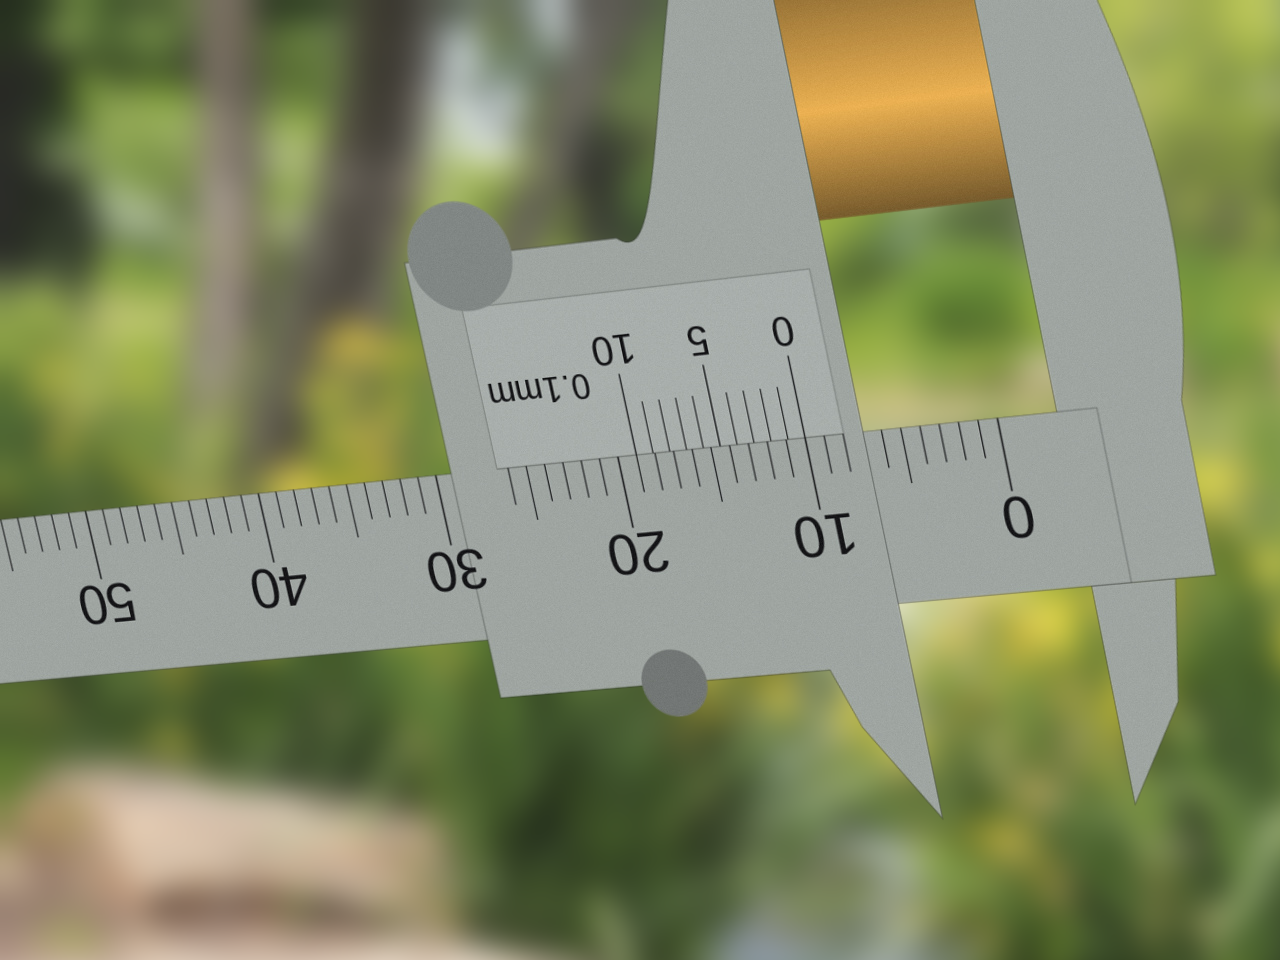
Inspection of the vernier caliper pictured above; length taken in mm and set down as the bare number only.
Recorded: 10.0
